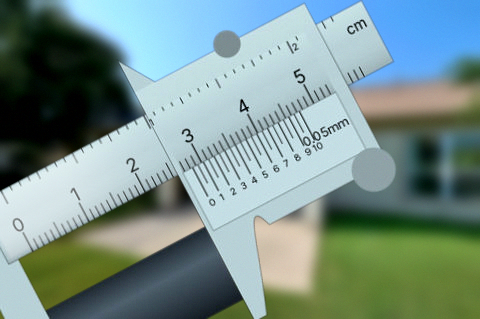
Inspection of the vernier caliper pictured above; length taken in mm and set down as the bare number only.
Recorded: 28.4
